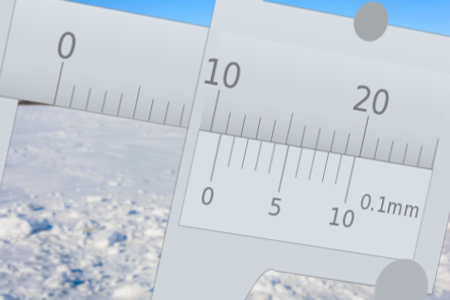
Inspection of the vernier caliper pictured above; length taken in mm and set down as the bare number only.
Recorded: 10.7
